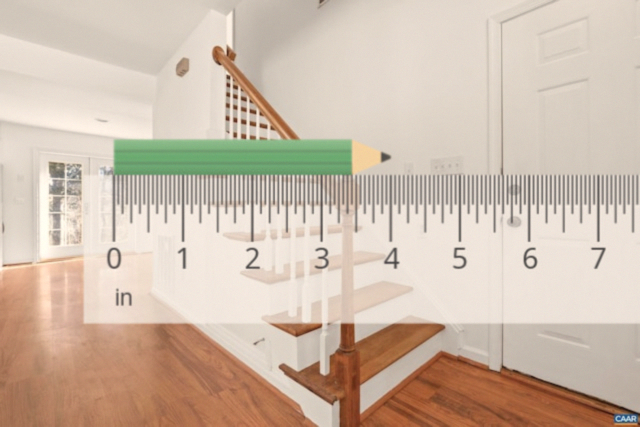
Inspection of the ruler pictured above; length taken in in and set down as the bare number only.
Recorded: 4
